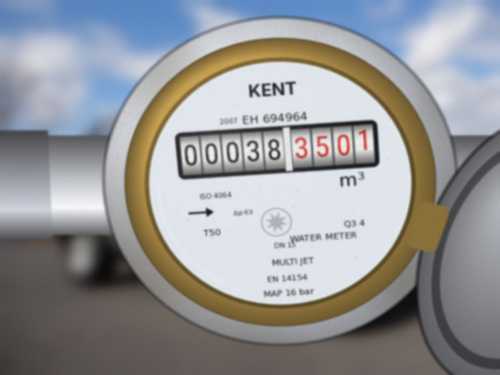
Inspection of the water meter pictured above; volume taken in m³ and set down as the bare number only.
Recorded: 38.3501
